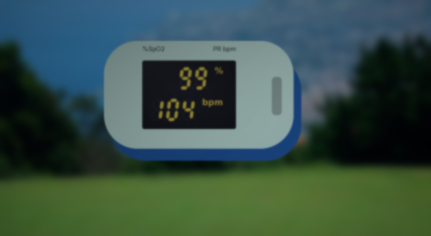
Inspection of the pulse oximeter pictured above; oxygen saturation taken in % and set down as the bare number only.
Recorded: 99
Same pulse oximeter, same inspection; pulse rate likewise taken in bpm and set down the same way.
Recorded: 104
